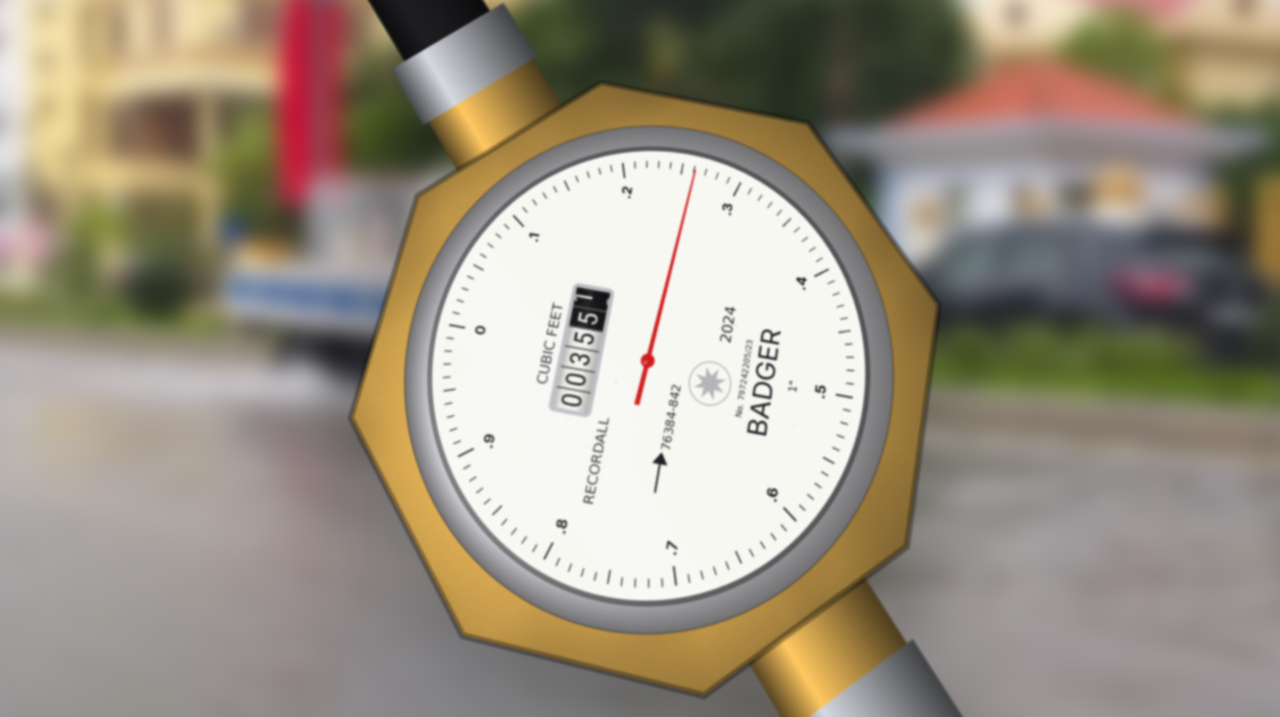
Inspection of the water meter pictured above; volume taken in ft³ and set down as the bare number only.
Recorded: 3551.26
